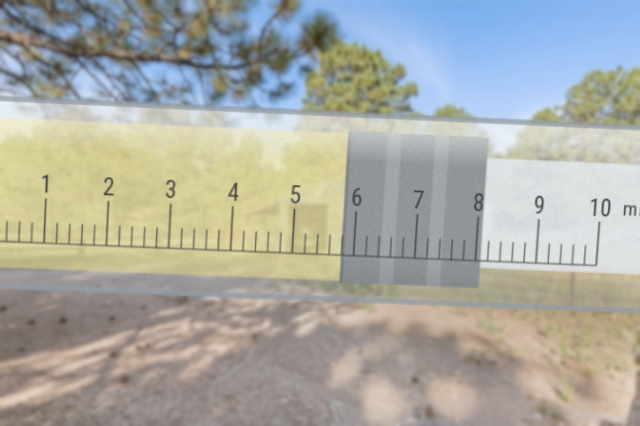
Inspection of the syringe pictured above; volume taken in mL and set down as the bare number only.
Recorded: 5.8
